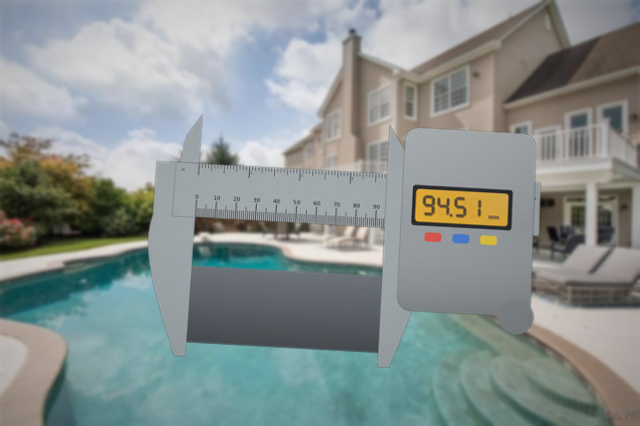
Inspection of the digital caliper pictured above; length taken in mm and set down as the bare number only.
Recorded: 94.51
